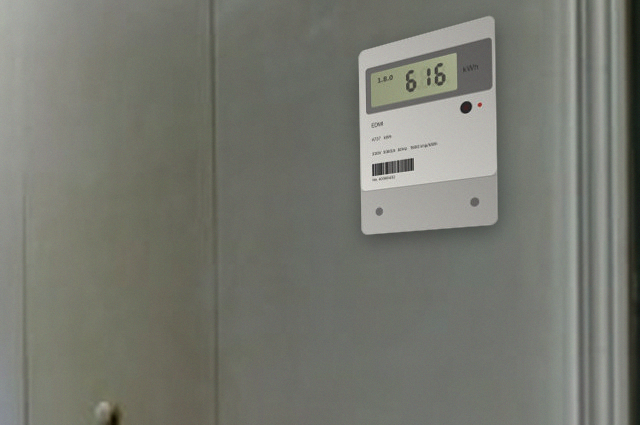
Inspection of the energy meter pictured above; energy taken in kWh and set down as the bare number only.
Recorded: 616
